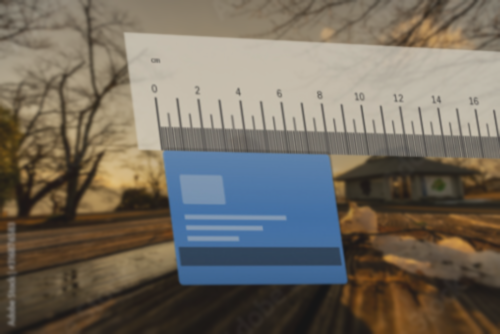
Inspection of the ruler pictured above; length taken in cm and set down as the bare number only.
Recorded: 8
